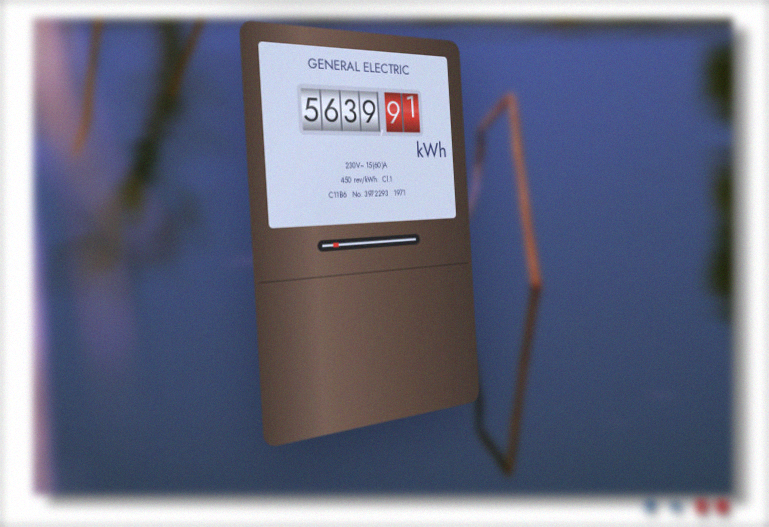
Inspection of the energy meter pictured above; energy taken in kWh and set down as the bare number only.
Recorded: 5639.91
